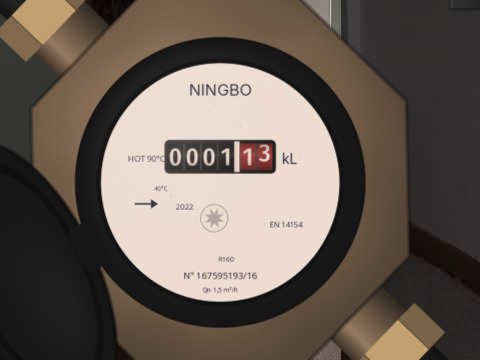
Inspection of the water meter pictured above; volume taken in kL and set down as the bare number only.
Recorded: 1.13
